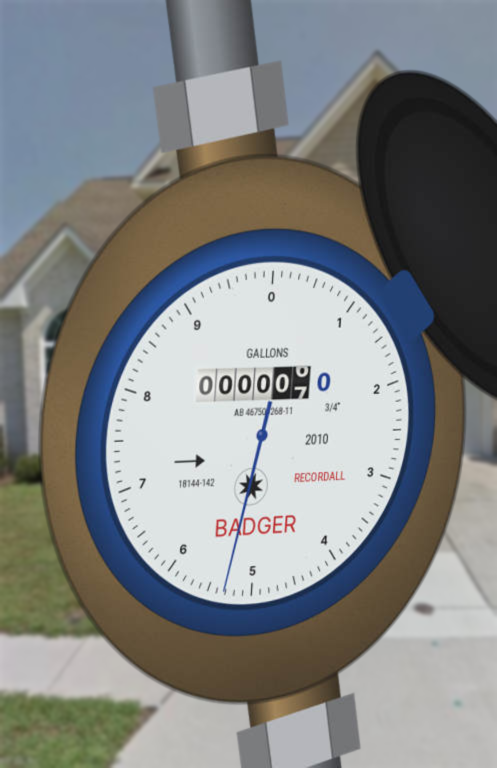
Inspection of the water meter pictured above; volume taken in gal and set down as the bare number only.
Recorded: 65.3
